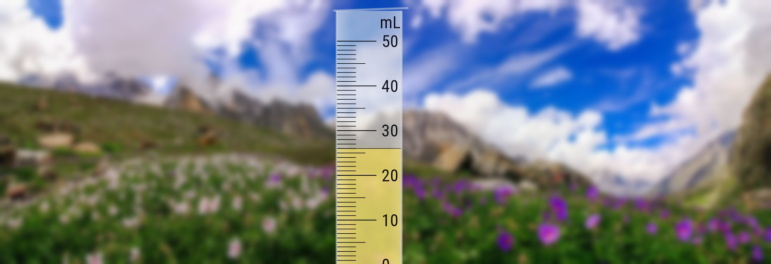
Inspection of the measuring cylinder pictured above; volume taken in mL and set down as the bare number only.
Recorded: 26
